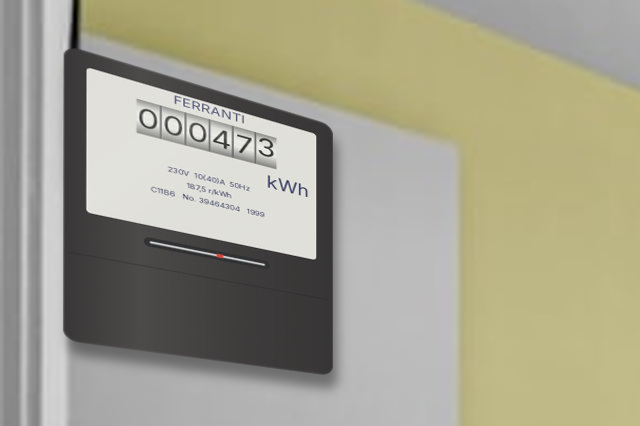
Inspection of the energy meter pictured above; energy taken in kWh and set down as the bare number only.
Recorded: 473
